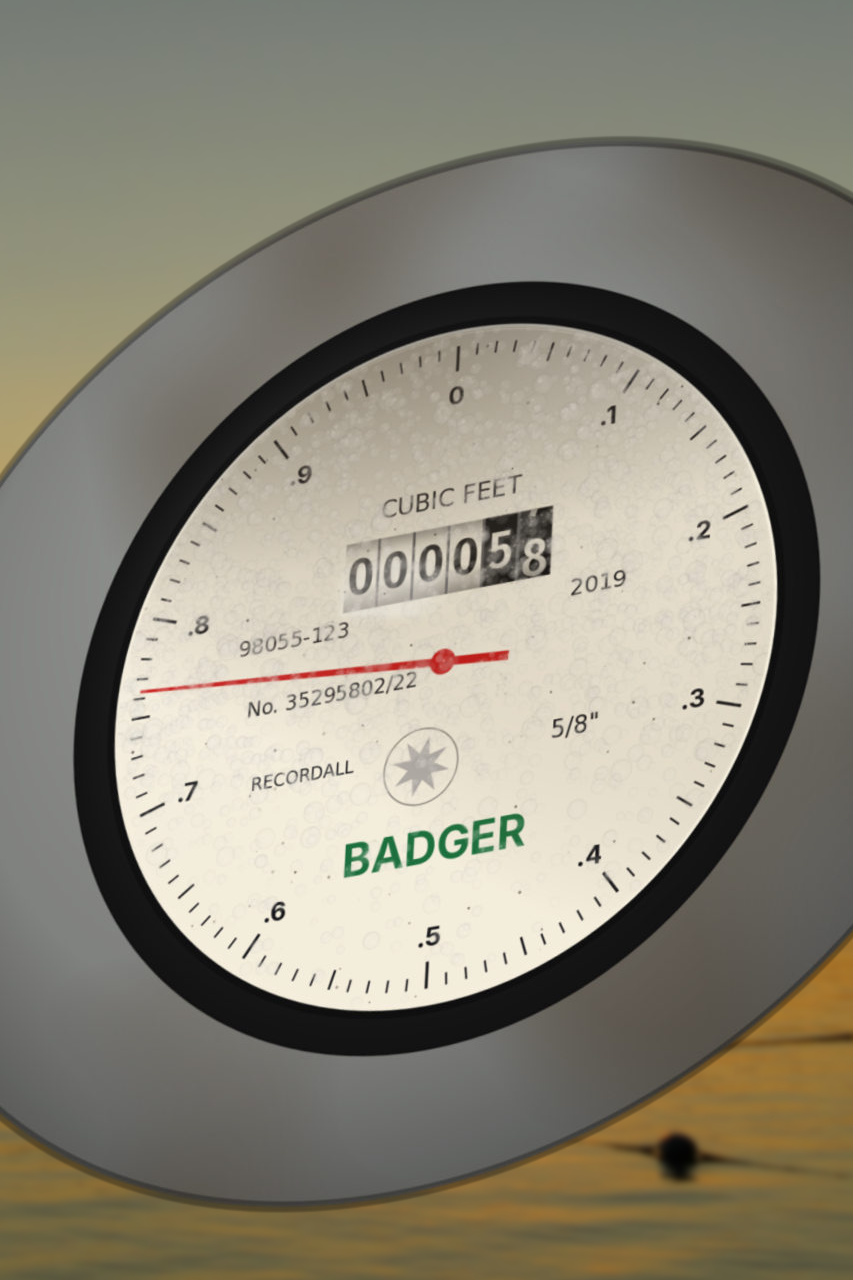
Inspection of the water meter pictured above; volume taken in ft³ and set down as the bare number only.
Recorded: 57.76
